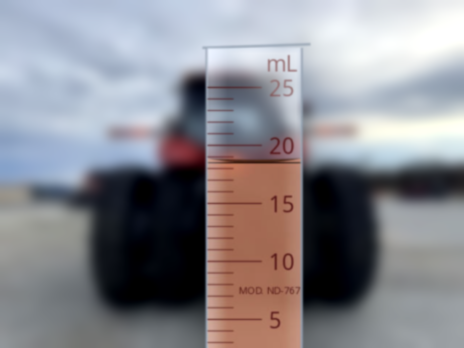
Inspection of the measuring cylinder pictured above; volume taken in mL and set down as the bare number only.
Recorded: 18.5
